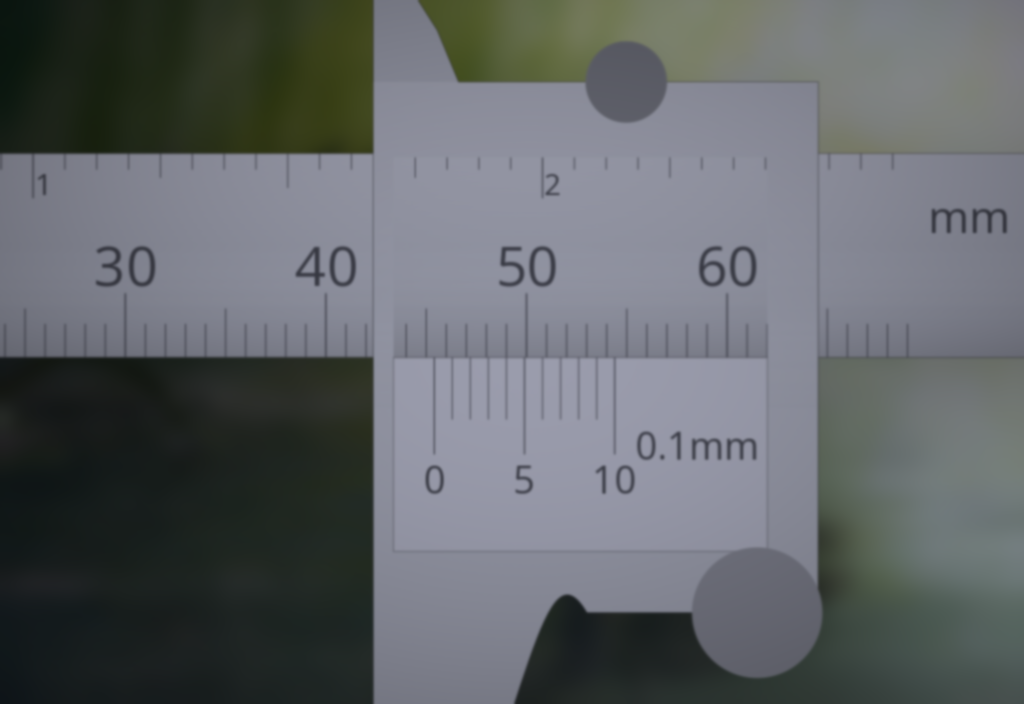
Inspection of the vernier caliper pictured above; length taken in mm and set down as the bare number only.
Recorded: 45.4
